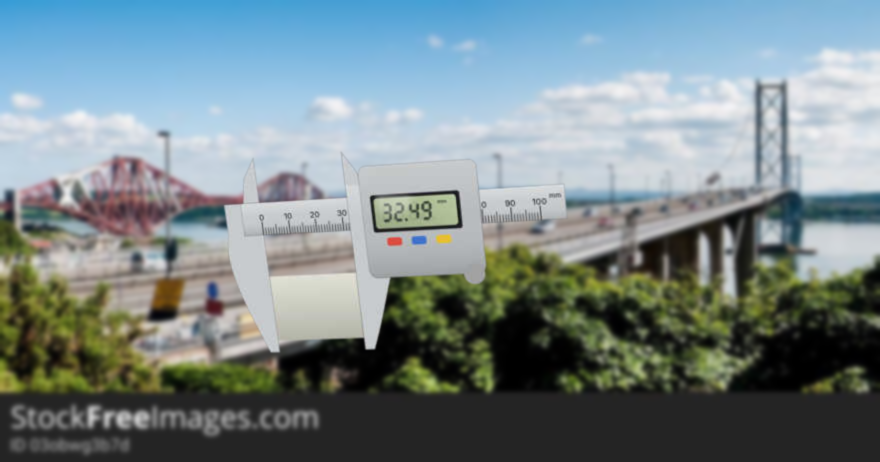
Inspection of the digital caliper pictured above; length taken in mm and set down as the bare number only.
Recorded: 32.49
